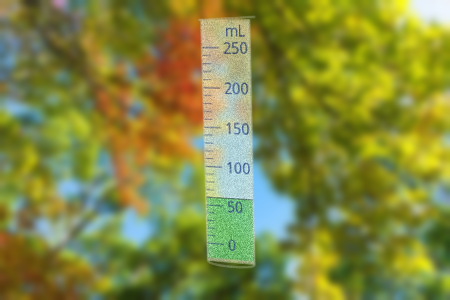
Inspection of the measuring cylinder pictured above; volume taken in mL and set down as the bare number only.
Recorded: 60
